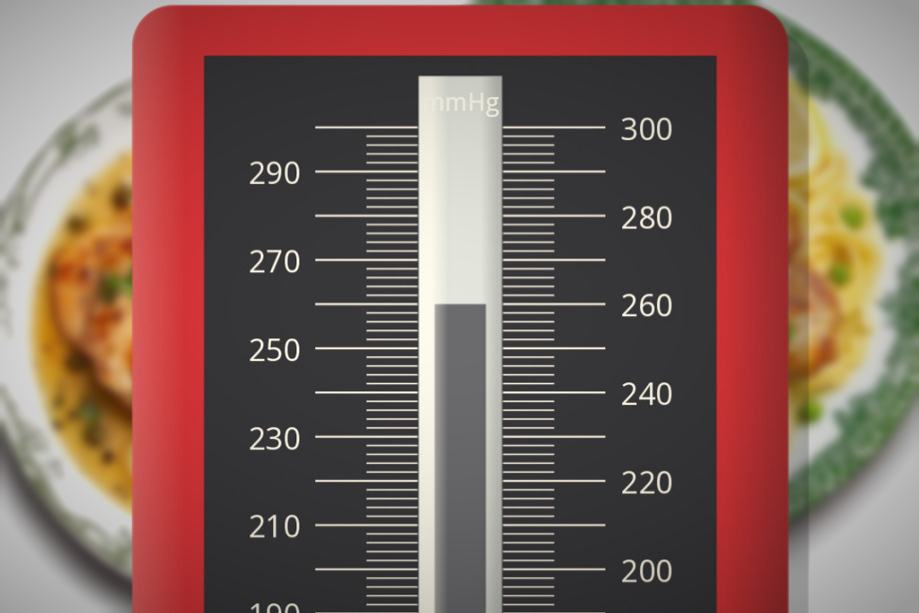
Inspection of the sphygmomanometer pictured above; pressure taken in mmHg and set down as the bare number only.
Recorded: 260
